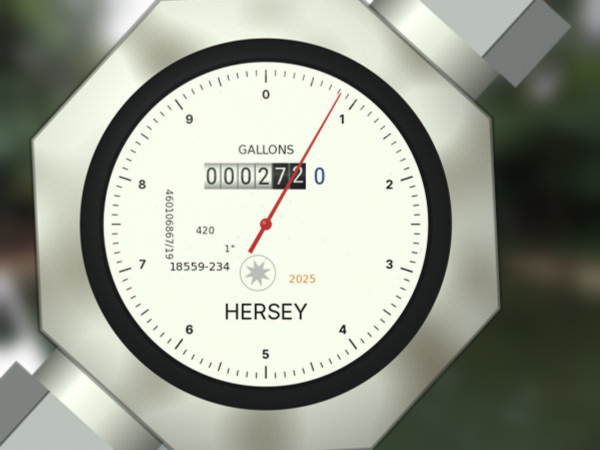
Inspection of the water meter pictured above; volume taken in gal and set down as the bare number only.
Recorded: 2720.8
